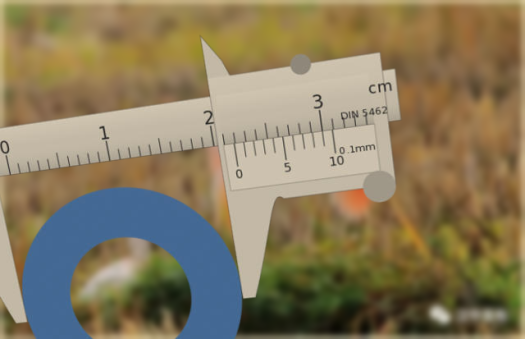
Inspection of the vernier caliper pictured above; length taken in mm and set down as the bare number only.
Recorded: 21.9
